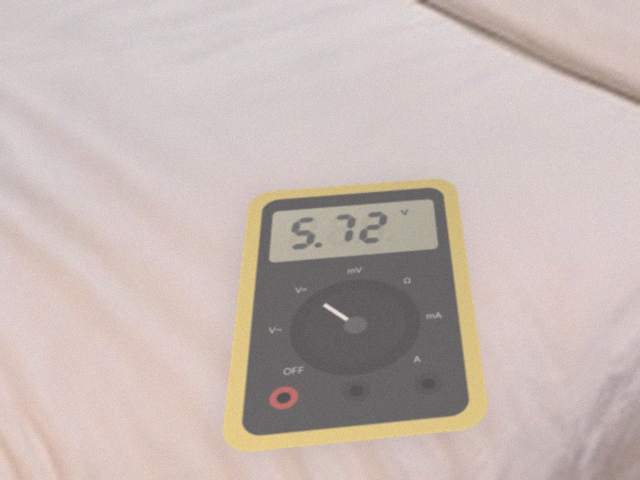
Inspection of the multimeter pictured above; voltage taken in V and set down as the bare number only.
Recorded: 5.72
